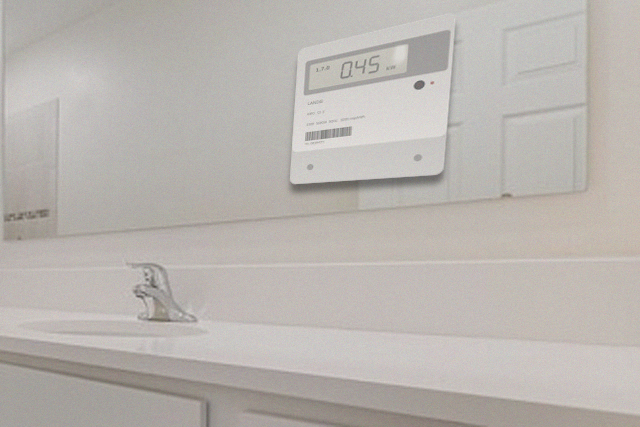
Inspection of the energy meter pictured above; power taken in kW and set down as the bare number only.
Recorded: 0.45
